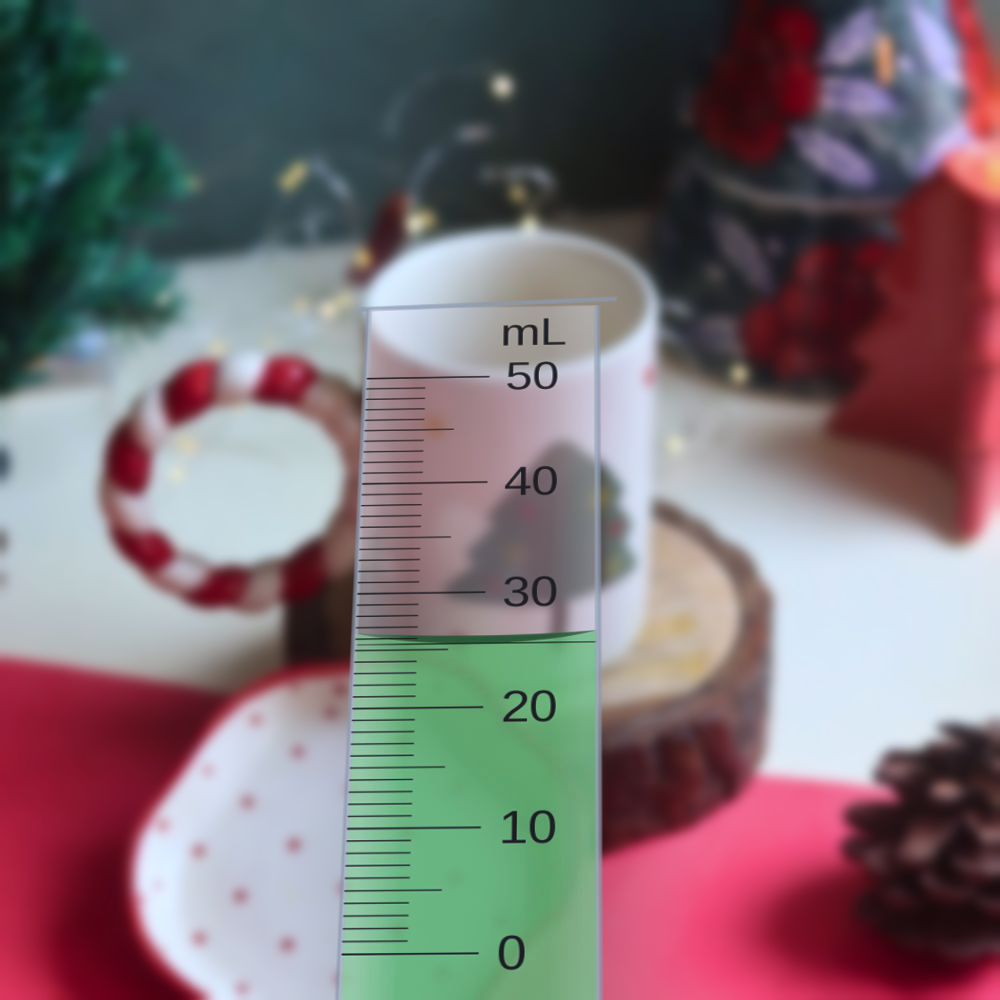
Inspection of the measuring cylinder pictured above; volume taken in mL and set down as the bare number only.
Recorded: 25.5
